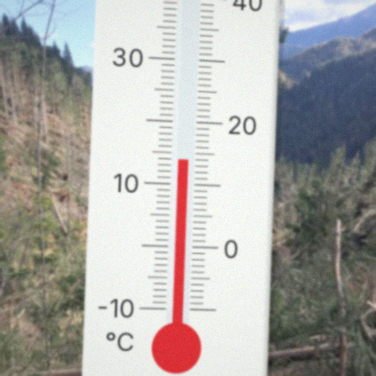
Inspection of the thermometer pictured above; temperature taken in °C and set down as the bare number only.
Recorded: 14
